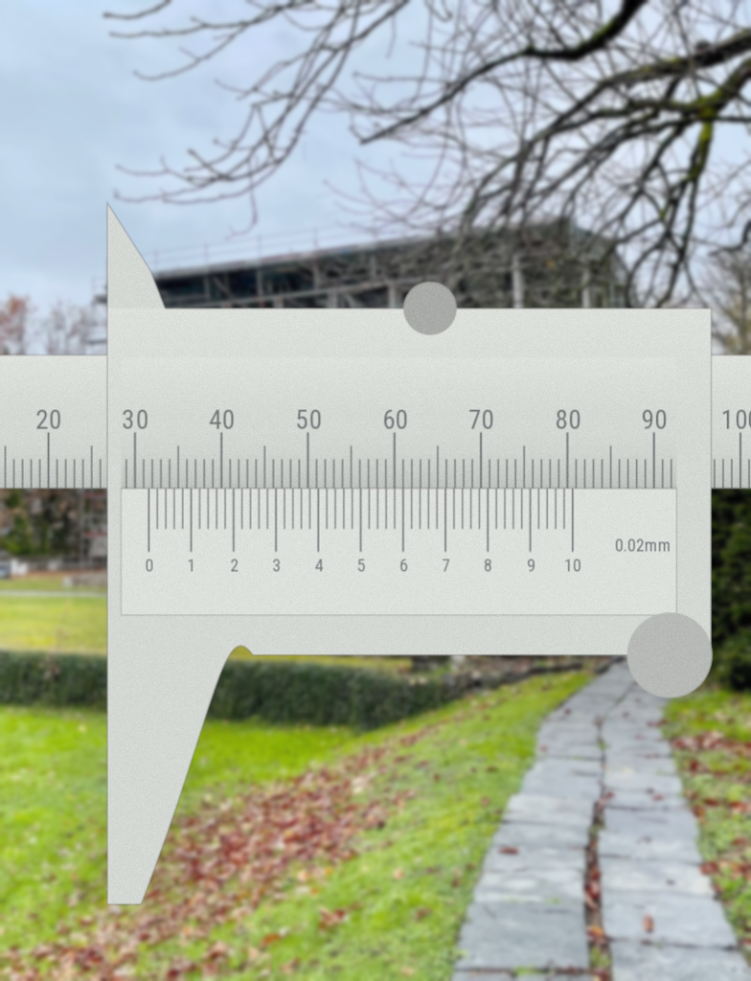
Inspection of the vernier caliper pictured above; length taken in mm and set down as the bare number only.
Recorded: 31.6
